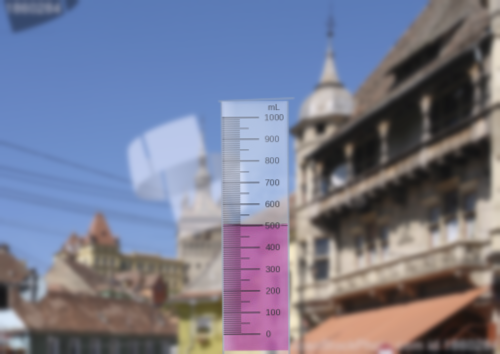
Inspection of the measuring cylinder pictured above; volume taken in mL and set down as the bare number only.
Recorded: 500
